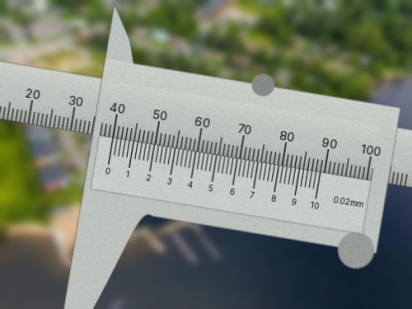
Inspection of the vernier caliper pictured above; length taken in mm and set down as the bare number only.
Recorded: 40.0
